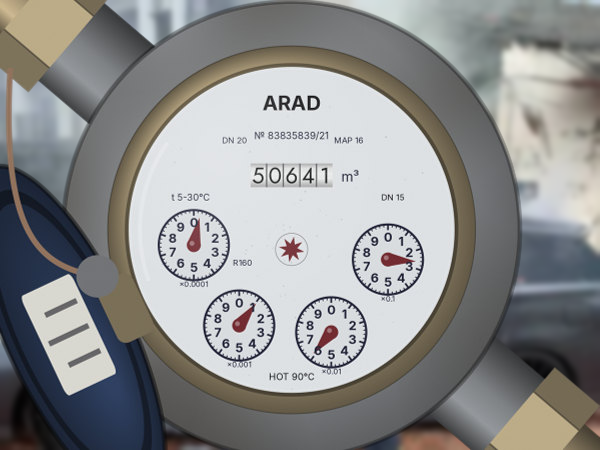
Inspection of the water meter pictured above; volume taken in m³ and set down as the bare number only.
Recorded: 50641.2610
